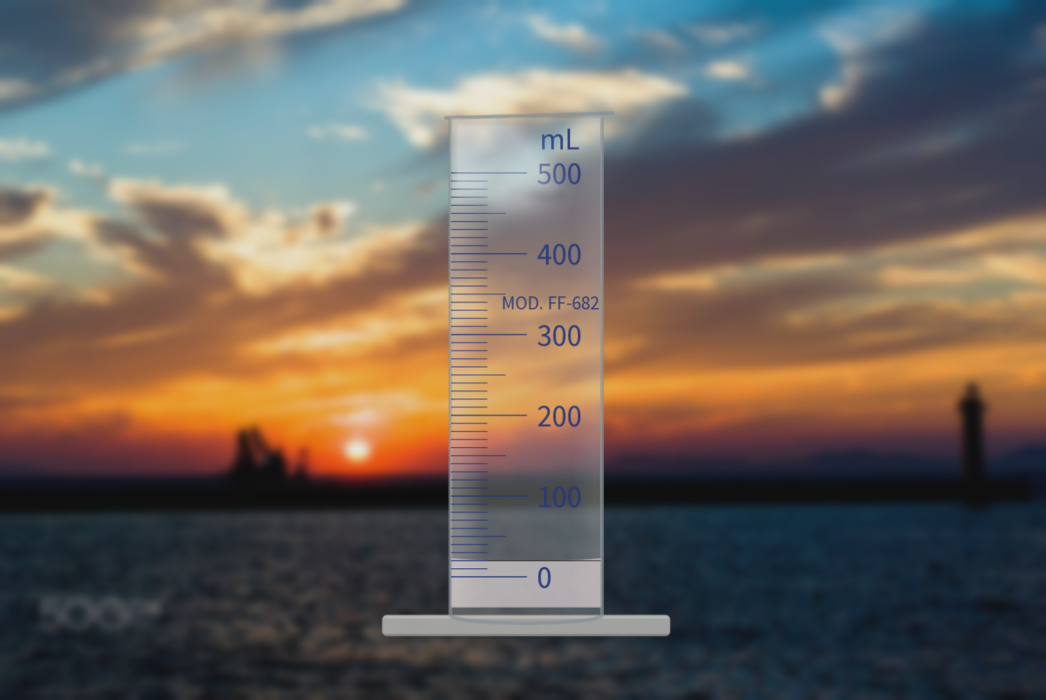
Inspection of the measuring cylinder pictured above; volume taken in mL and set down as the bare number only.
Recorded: 20
